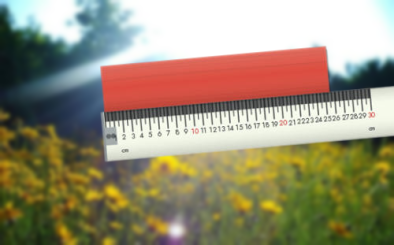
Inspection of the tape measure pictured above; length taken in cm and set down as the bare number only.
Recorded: 25.5
